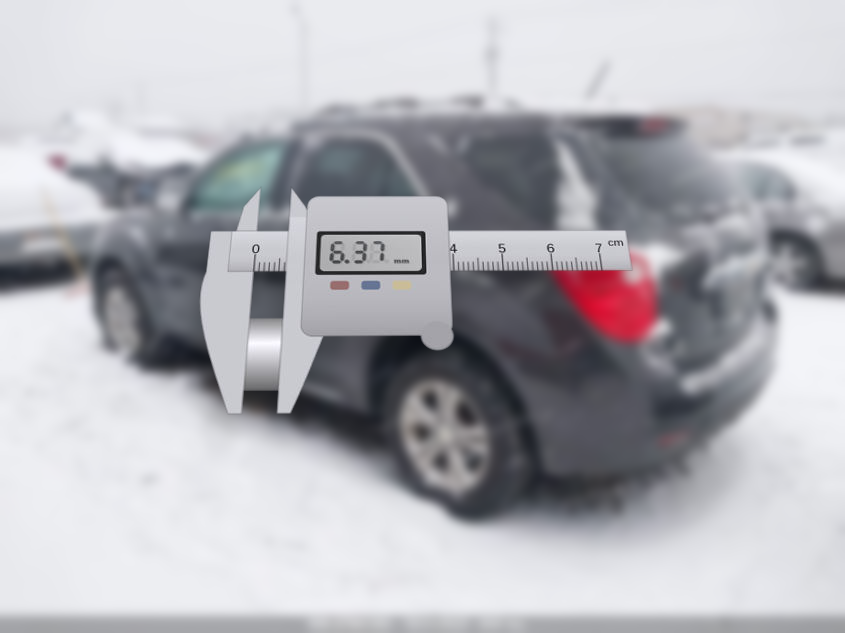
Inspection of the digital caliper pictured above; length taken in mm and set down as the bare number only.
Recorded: 6.37
